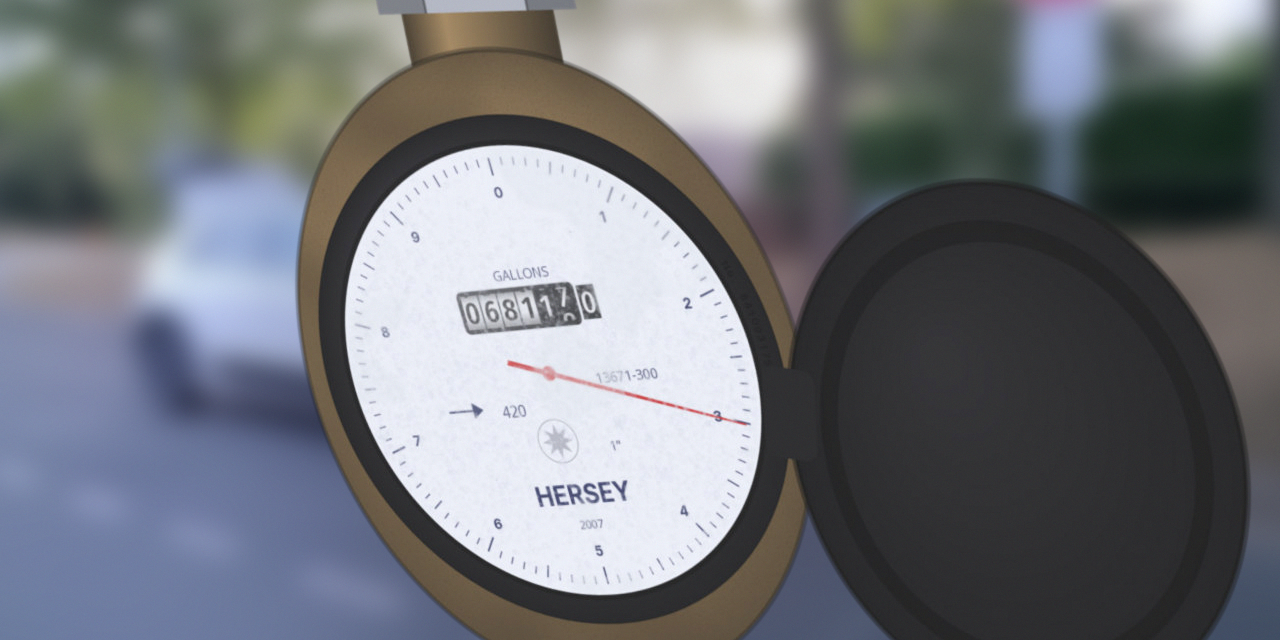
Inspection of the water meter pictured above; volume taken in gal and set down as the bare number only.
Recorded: 681173.0
